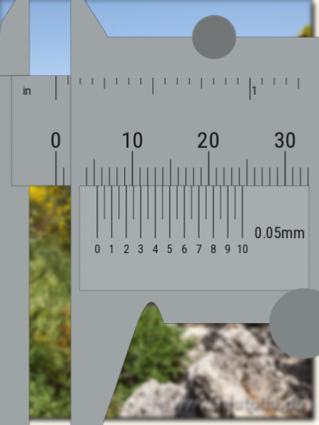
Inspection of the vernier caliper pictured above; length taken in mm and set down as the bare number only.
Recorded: 5.4
